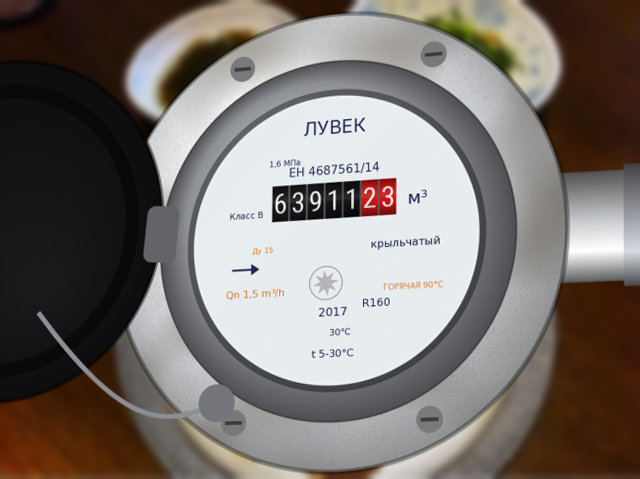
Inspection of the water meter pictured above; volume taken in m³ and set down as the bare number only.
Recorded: 63911.23
